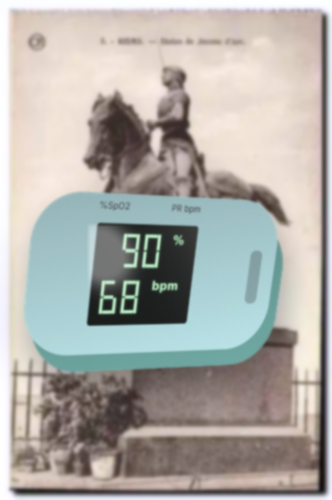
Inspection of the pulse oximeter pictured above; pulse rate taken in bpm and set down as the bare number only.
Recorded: 68
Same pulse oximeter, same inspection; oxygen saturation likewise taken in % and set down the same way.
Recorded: 90
